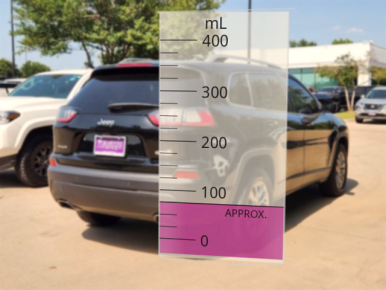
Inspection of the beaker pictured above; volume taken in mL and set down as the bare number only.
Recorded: 75
